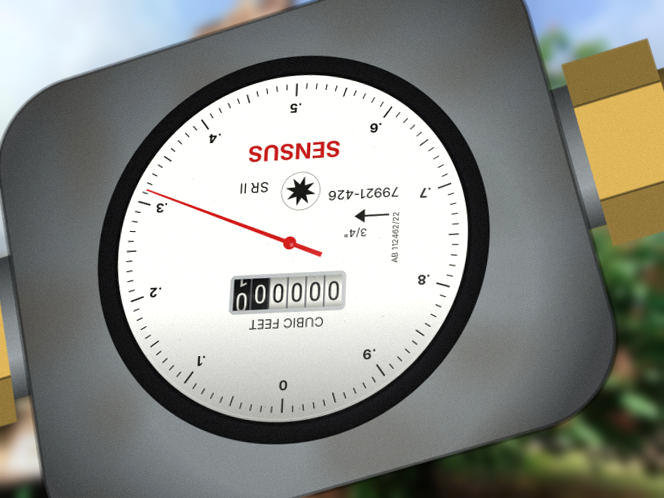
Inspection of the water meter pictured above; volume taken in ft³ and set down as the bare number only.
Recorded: 0.31
